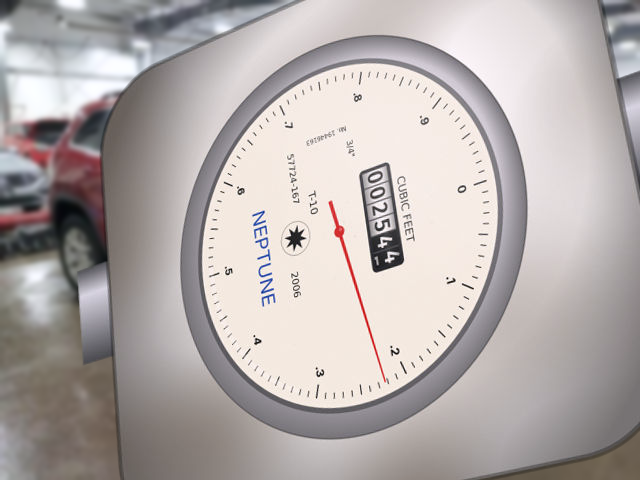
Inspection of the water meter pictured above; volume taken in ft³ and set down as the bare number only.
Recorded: 2544.22
